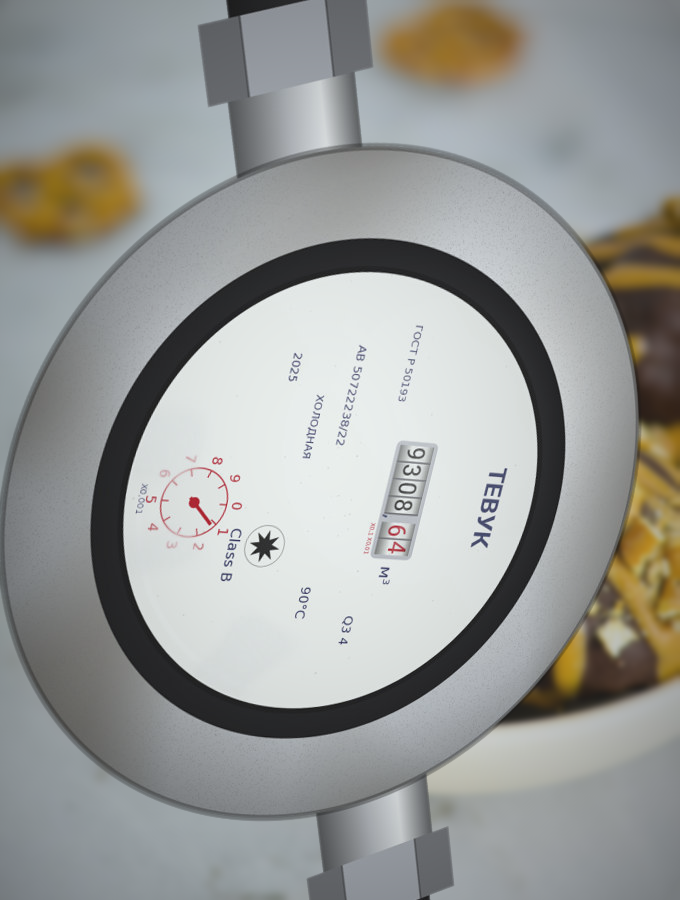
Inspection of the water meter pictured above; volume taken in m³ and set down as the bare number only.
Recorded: 9308.641
